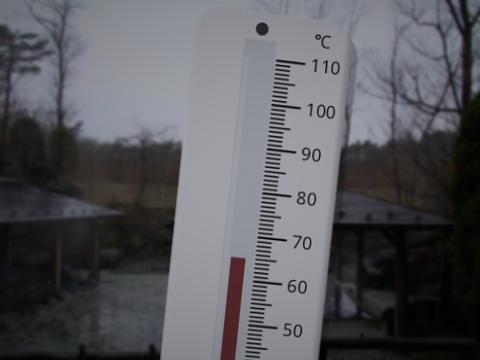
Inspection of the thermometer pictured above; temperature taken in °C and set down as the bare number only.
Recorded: 65
